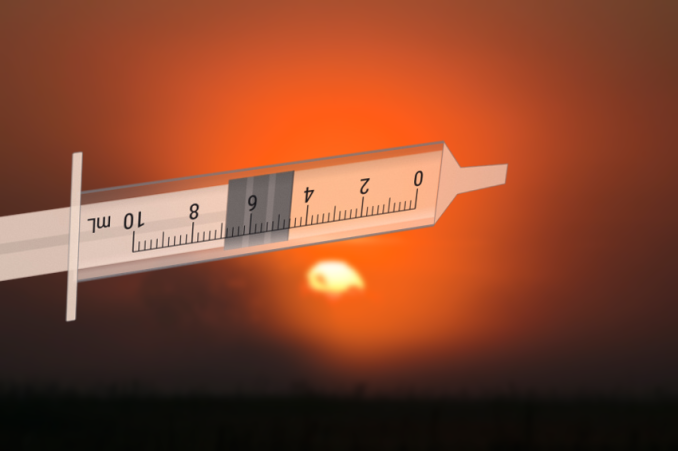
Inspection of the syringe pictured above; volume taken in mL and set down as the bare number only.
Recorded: 4.6
